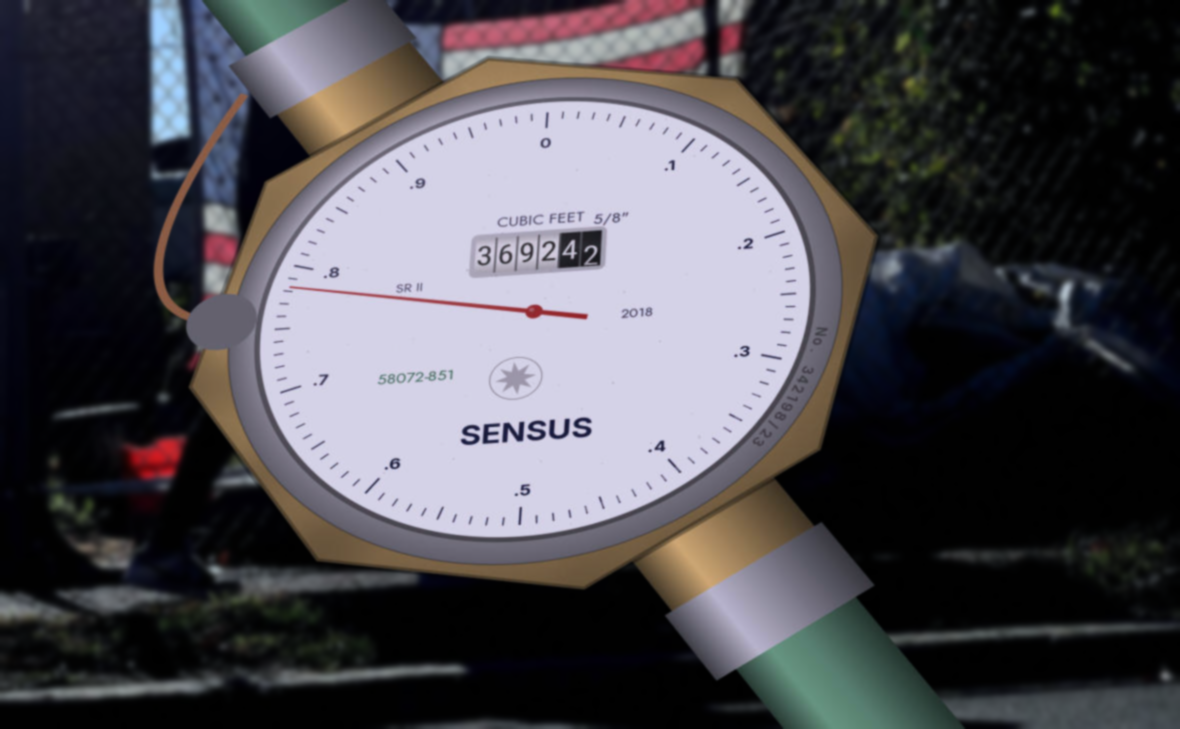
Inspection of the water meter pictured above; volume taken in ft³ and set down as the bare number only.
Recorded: 369241.78
